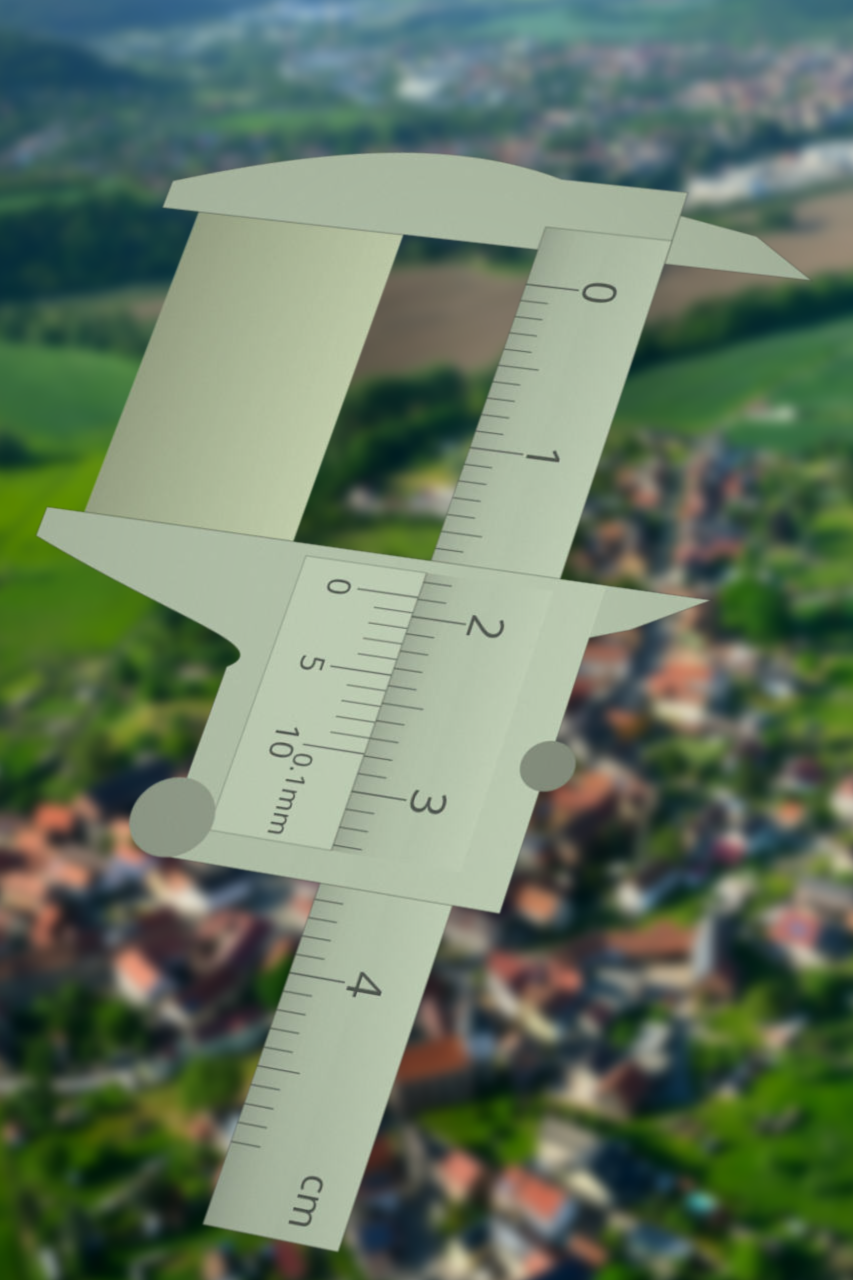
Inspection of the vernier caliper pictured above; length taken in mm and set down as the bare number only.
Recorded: 18.9
